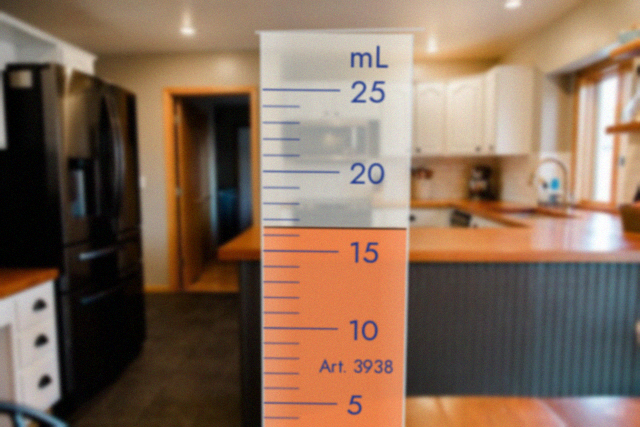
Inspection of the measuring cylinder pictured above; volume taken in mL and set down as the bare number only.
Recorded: 16.5
